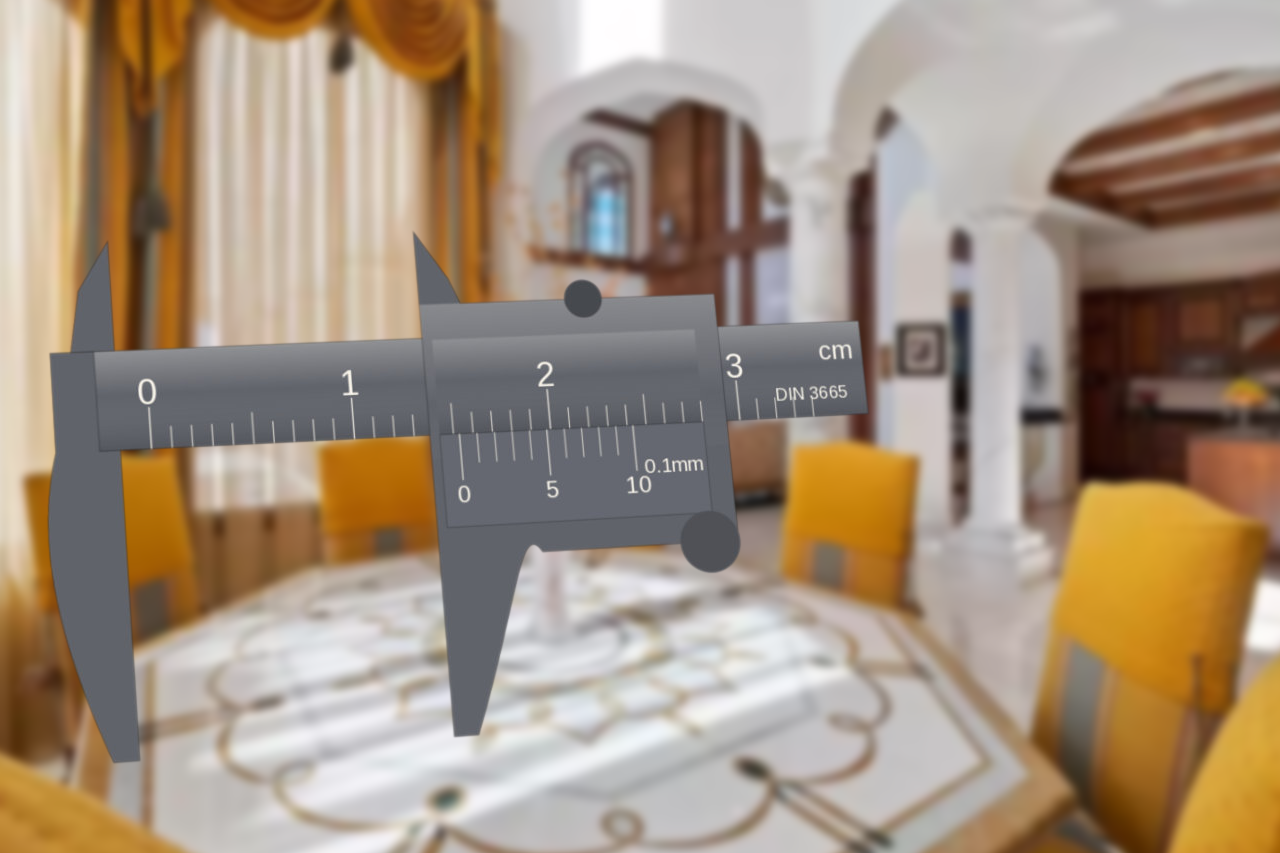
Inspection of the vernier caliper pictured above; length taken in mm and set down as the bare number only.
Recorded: 15.3
